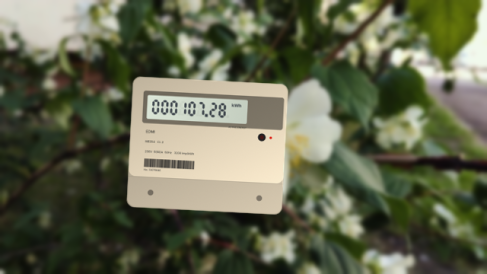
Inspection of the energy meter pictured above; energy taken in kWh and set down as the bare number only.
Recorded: 107.28
